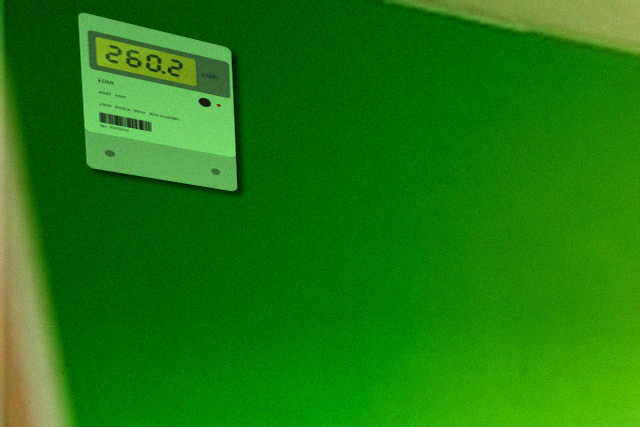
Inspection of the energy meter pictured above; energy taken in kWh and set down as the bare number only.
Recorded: 260.2
